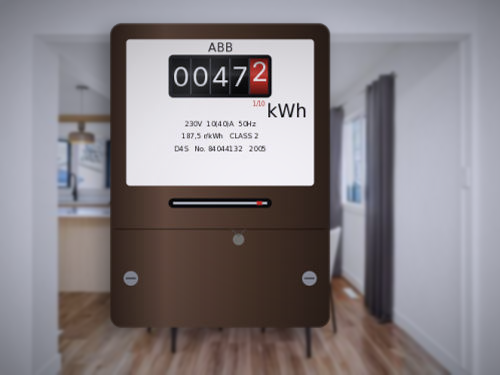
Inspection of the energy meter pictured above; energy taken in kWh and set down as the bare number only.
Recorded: 47.2
